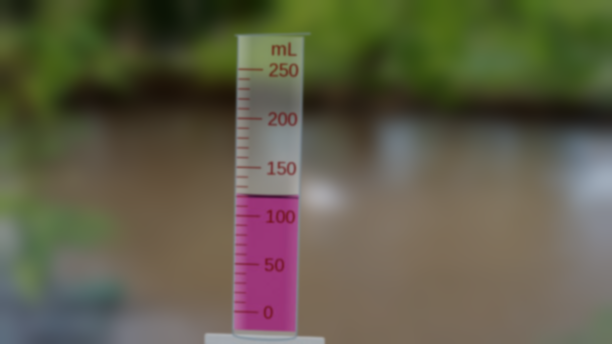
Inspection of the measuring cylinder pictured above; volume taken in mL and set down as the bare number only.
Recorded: 120
